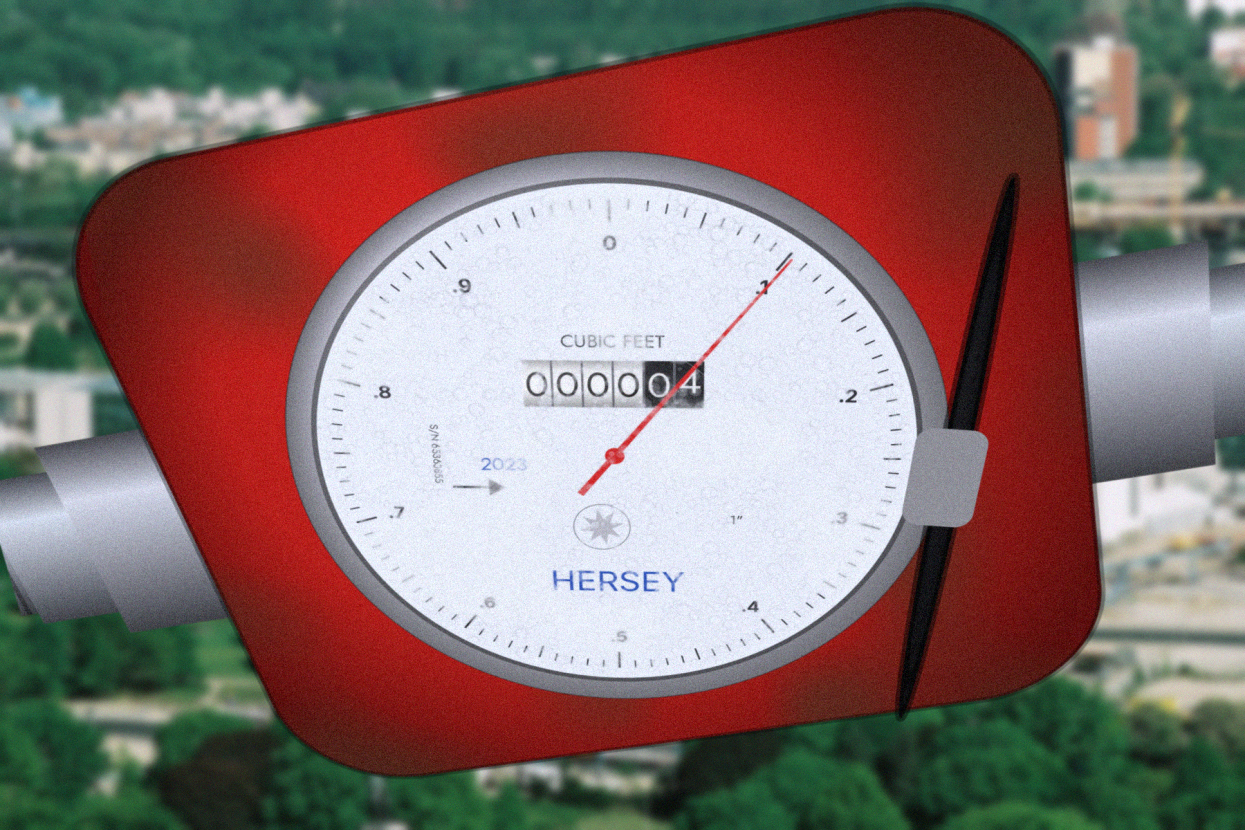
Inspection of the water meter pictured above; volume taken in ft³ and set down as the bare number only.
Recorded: 4.10
